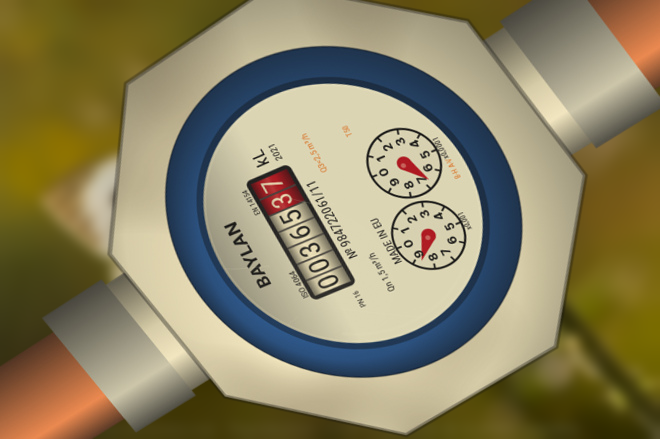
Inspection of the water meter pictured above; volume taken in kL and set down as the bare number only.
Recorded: 365.3786
